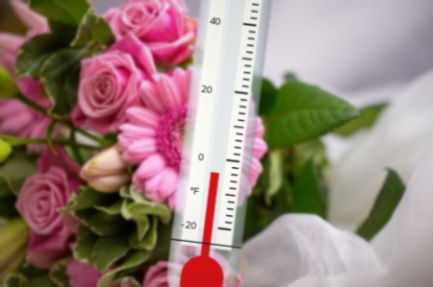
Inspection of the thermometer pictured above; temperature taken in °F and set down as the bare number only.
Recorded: -4
